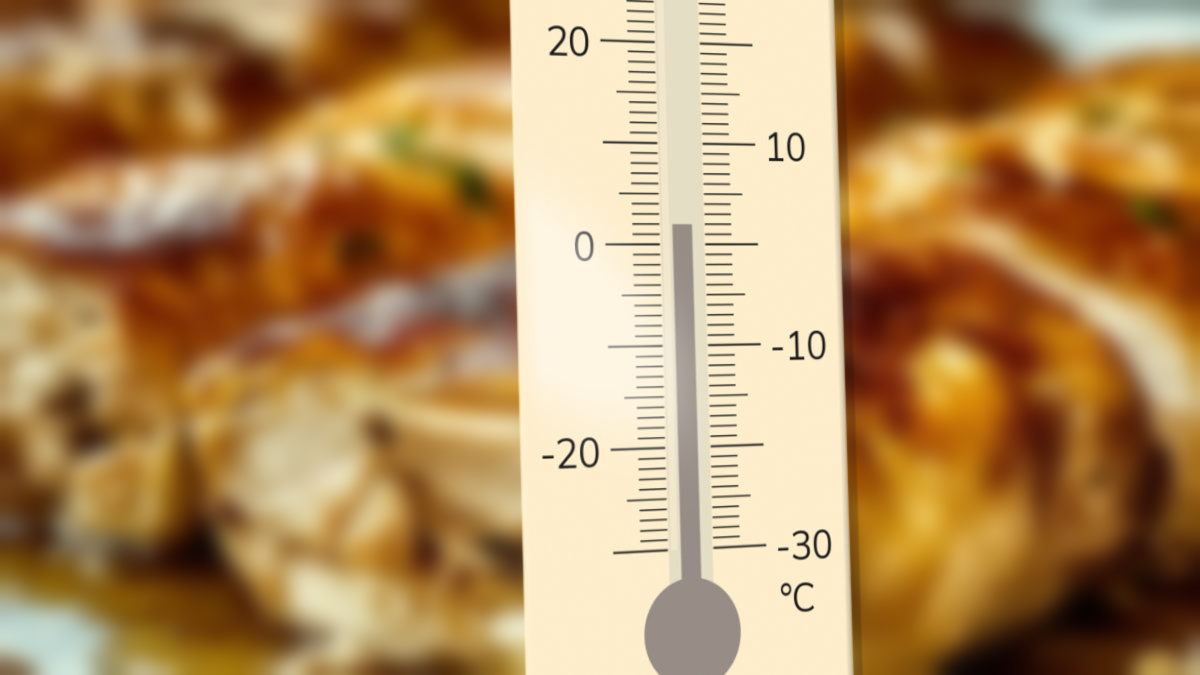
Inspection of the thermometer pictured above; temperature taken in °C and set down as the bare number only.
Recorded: 2
